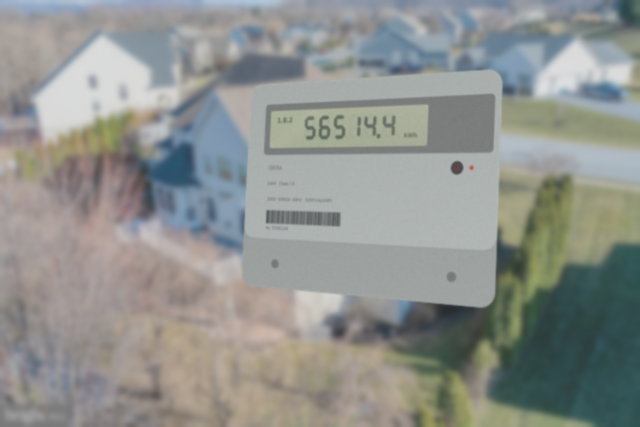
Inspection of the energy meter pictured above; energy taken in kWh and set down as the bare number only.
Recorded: 56514.4
